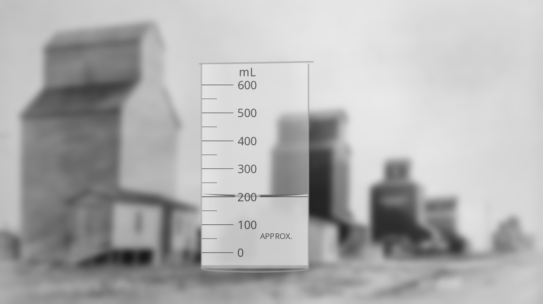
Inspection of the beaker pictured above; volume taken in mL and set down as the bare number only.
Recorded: 200
